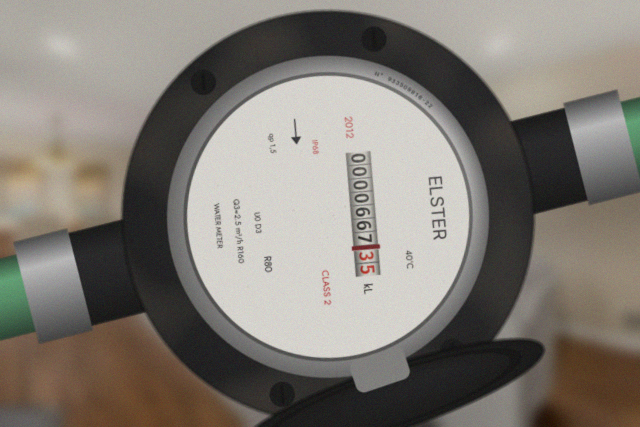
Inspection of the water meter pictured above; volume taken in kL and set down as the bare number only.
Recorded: 667.35
